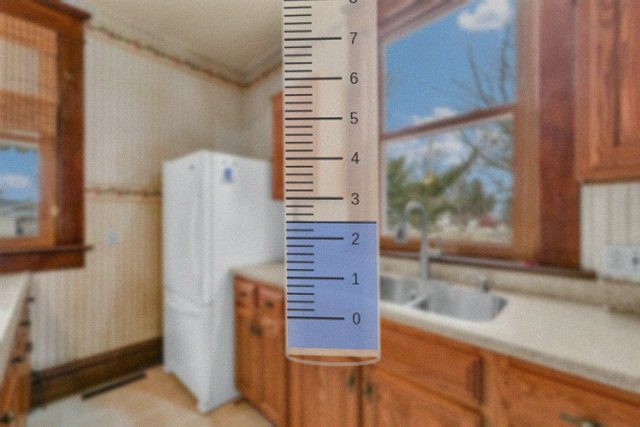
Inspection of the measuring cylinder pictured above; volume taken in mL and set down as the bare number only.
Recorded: 2.4
